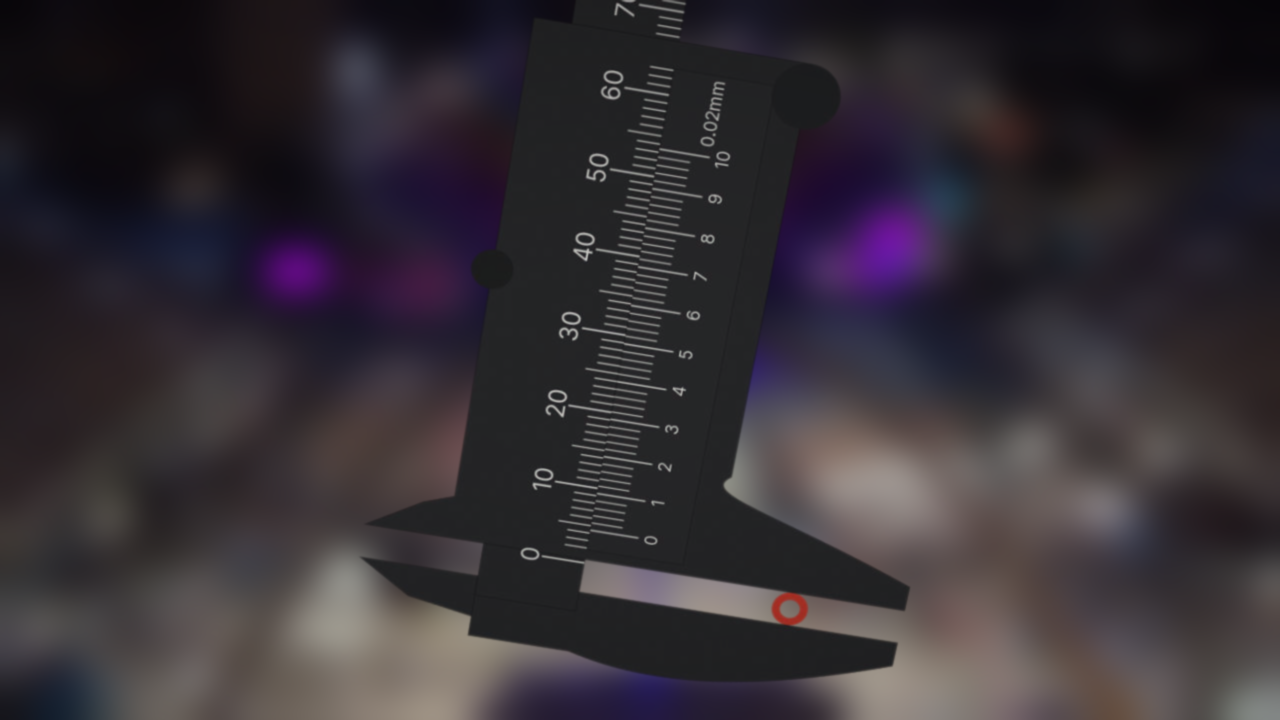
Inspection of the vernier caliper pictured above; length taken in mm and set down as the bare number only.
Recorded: 4.4
